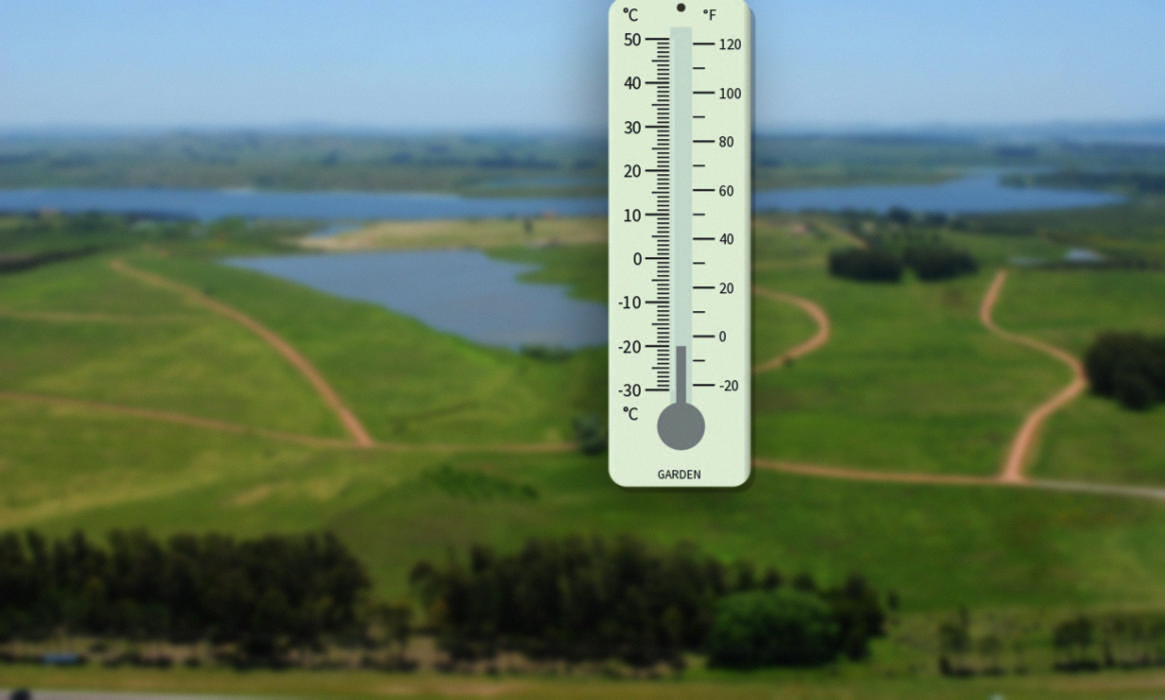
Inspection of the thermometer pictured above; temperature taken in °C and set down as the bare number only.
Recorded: -20
